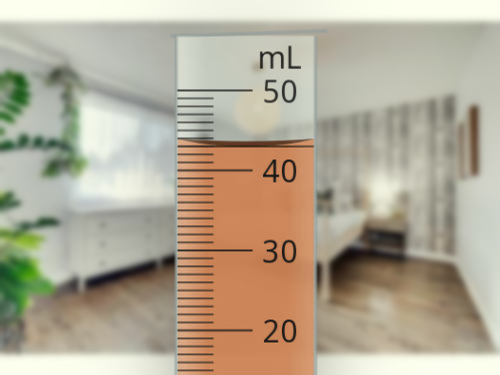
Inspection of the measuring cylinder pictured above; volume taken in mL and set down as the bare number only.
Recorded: 43
